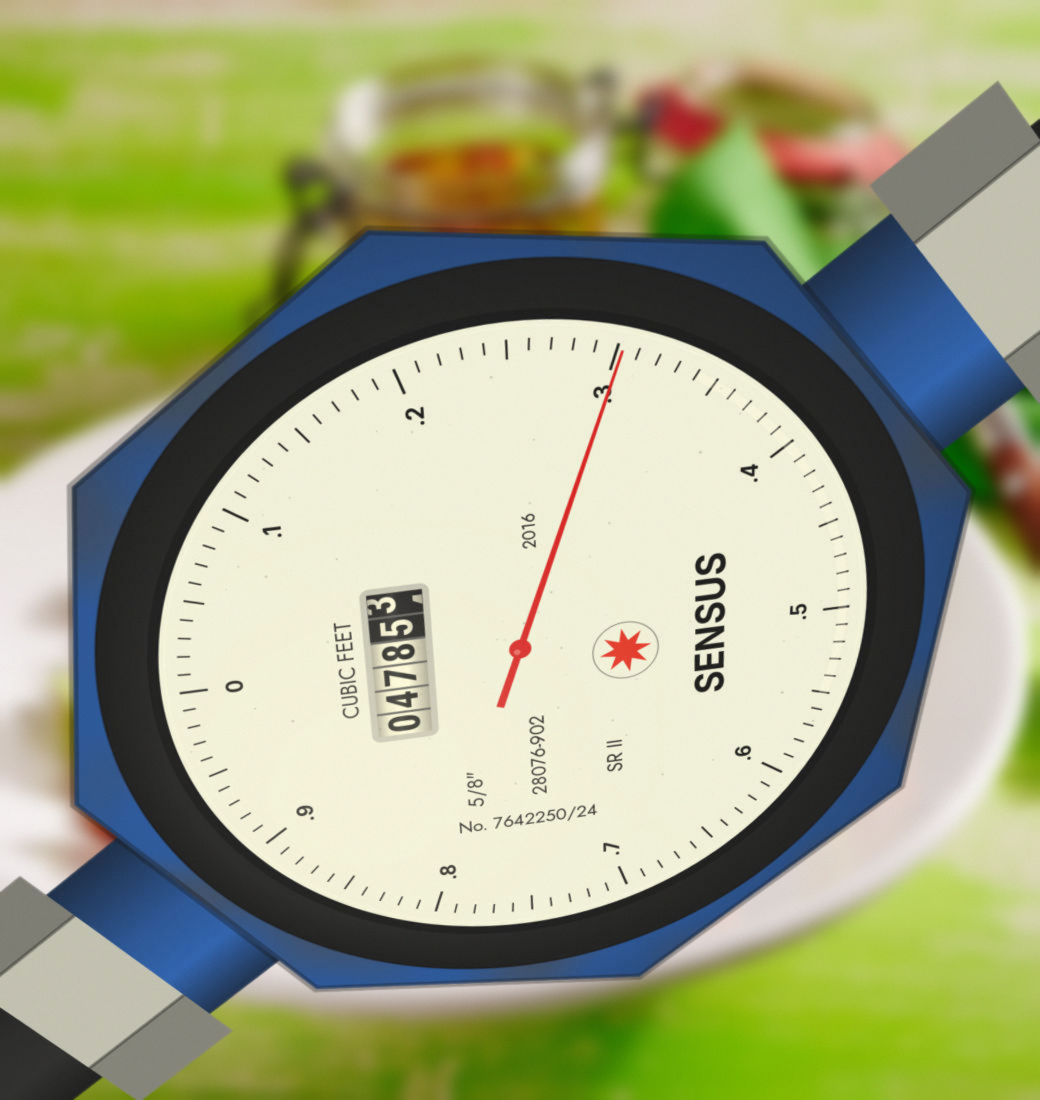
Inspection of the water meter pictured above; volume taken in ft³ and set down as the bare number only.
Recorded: 47853.30
